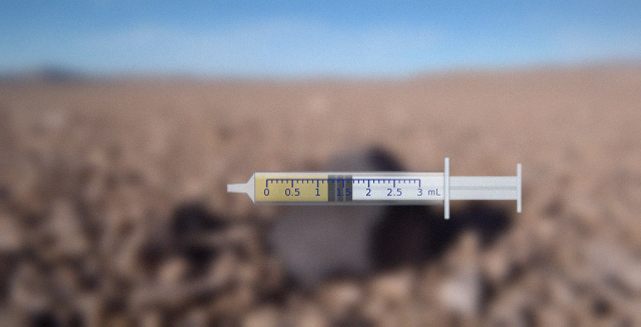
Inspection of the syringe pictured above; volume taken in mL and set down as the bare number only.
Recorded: 1.2
